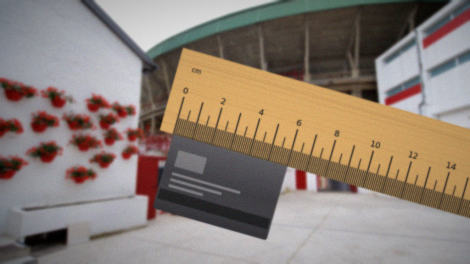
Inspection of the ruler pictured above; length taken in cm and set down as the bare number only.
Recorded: 6
